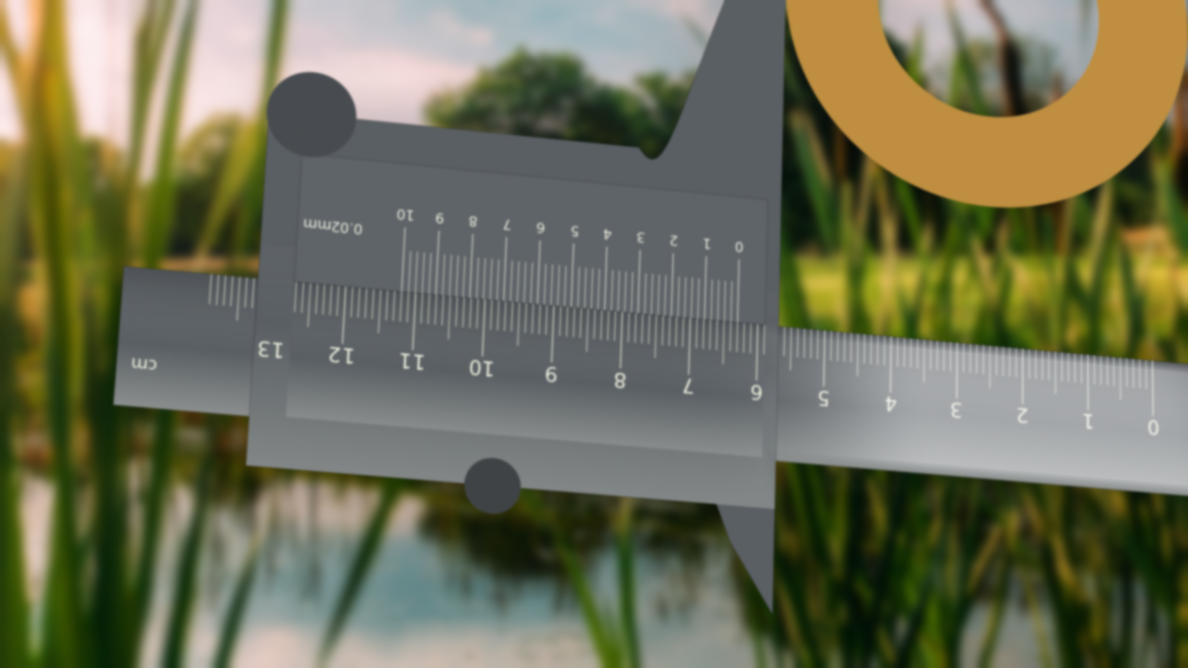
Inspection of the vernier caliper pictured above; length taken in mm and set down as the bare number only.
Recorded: 63.0
